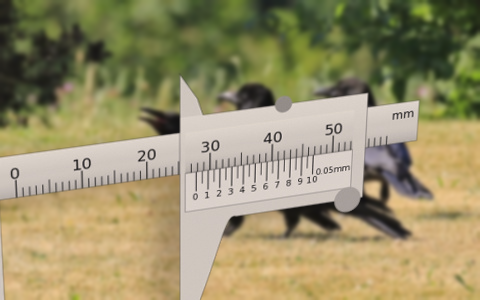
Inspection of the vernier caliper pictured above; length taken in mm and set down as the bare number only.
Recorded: 27.8
